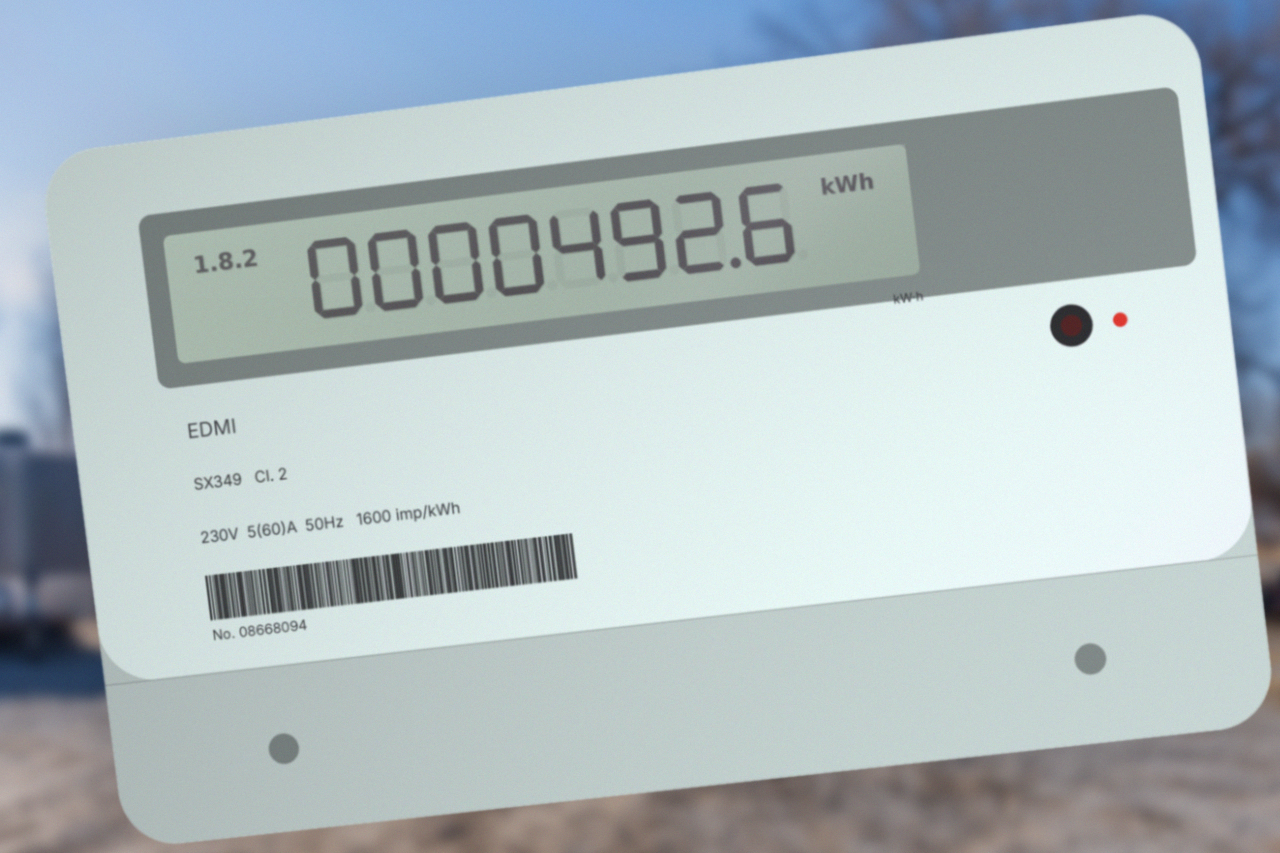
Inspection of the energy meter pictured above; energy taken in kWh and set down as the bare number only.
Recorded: 492.6
